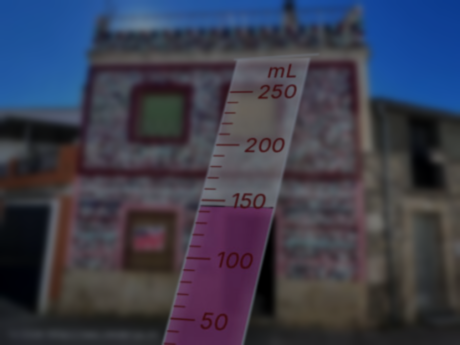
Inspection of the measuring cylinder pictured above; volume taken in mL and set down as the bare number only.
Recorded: 145
